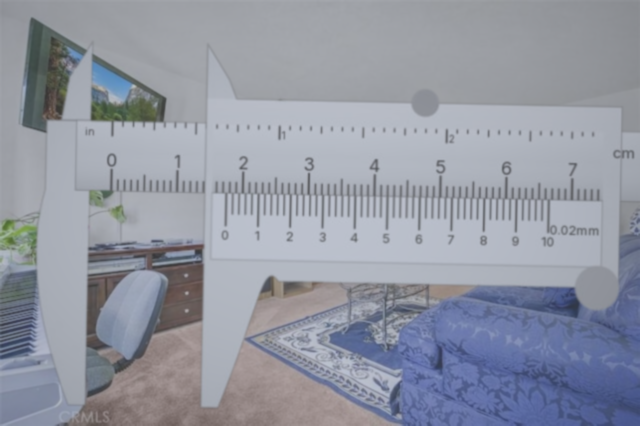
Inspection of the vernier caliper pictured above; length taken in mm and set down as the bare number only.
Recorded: 17.5
